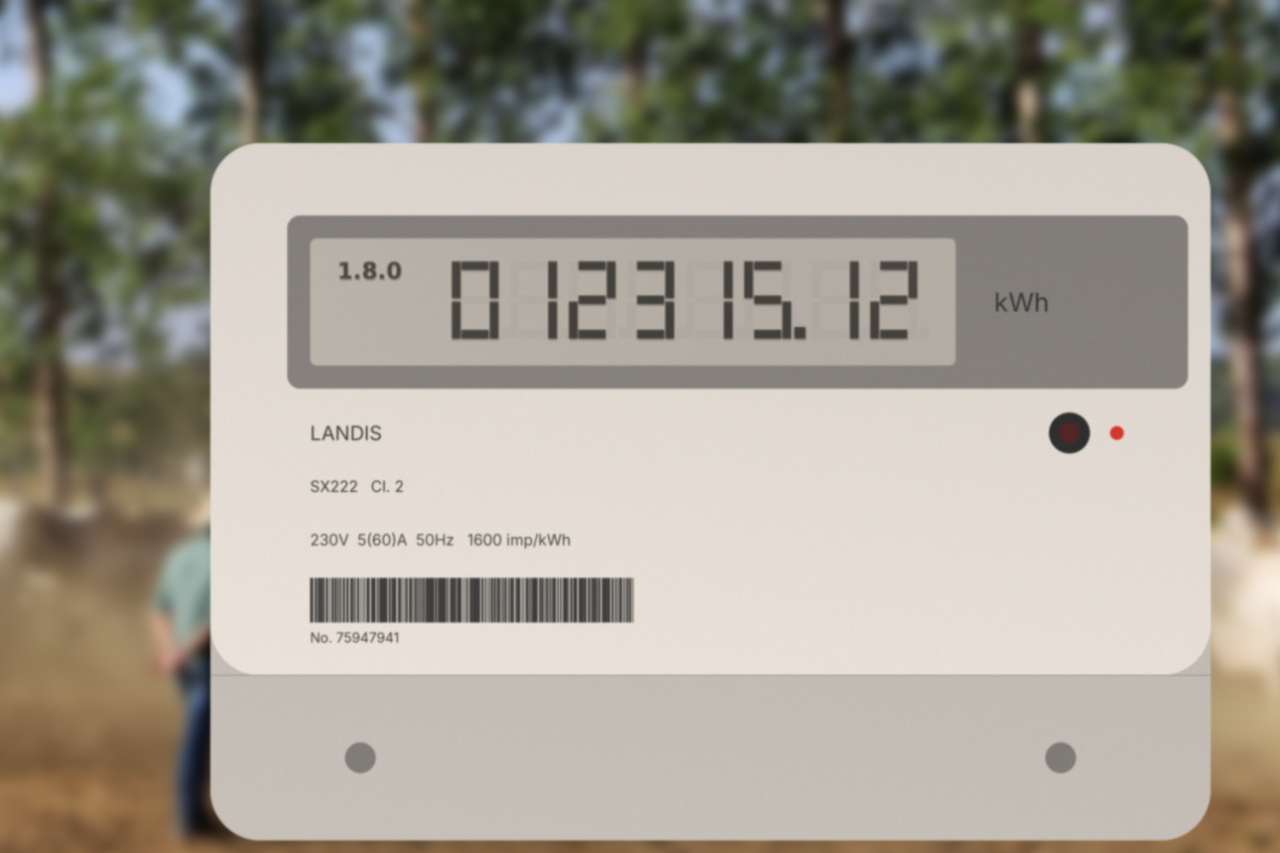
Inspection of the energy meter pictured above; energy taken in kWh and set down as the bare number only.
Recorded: 12315.12
